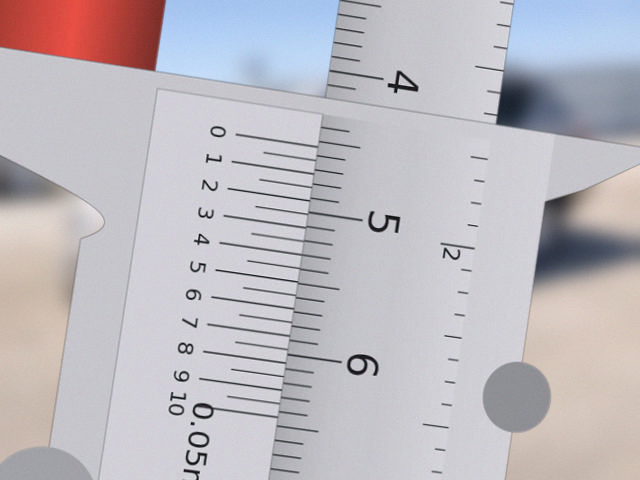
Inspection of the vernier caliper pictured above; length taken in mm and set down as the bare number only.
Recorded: 45.4
